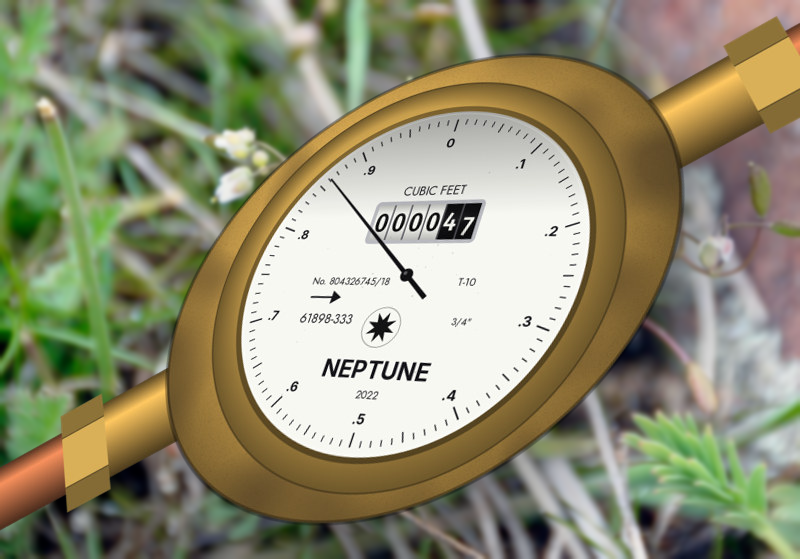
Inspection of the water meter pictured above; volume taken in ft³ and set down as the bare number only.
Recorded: 46.86
